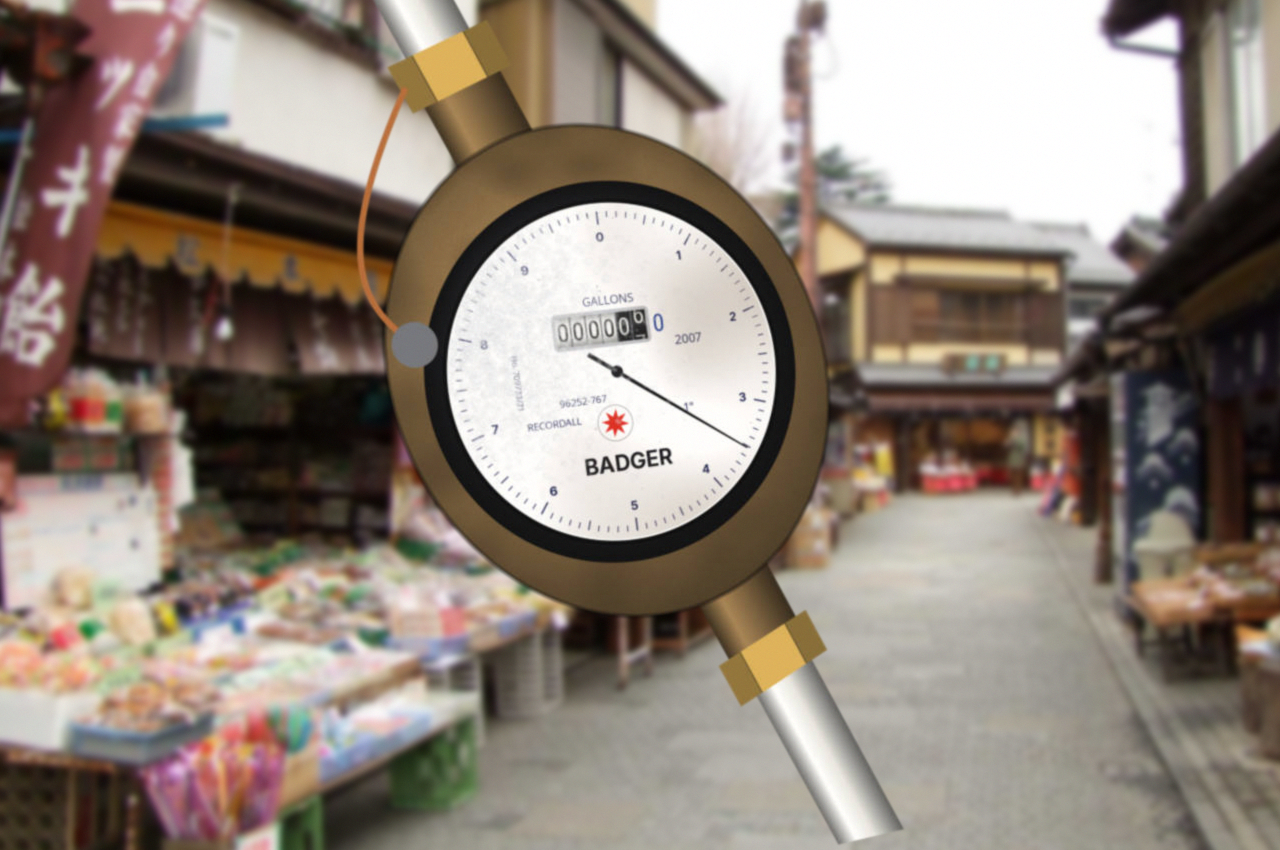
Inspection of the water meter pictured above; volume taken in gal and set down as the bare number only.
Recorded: 63.5
